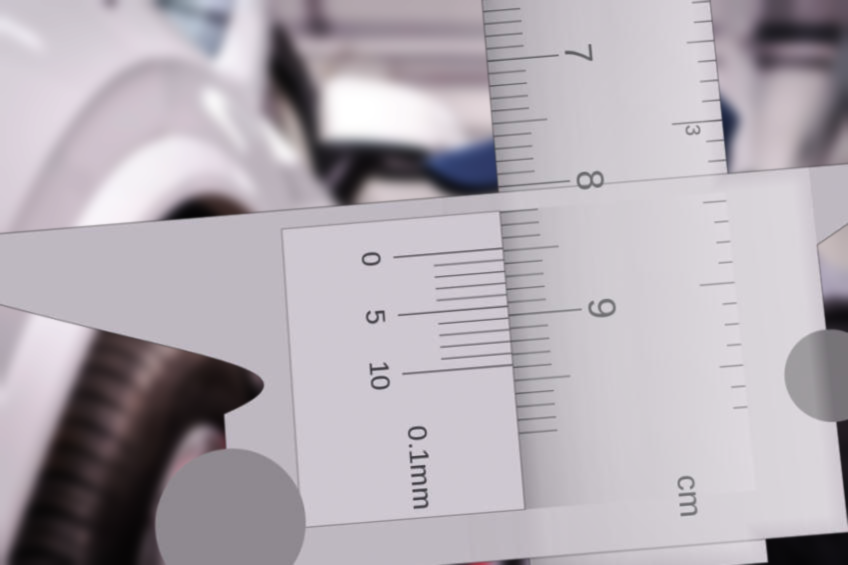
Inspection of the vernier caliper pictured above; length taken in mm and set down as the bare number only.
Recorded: 84.8
